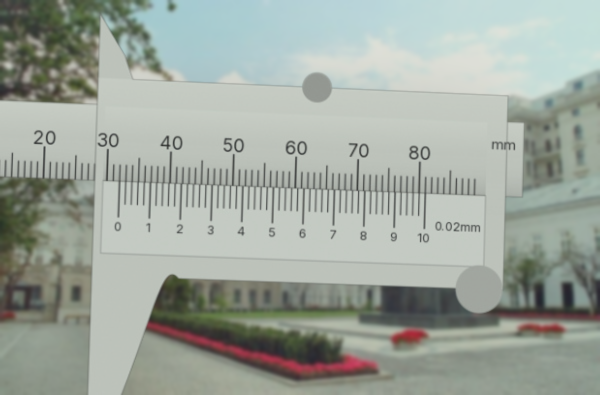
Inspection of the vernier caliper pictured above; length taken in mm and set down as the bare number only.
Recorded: 32.0
